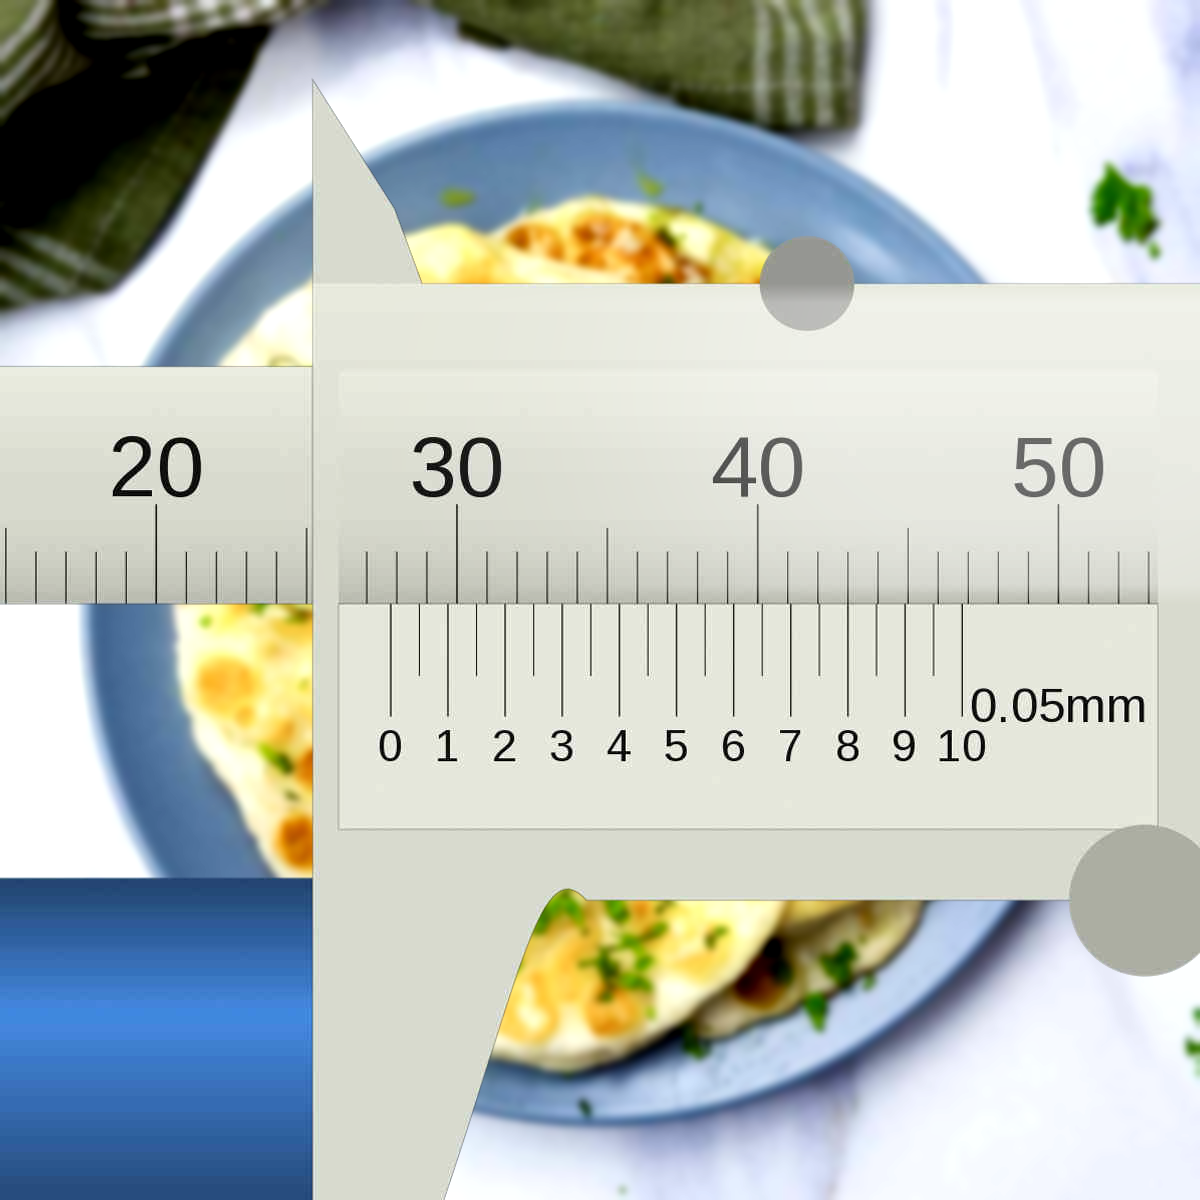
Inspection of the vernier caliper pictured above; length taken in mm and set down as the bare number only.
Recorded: 27.80
